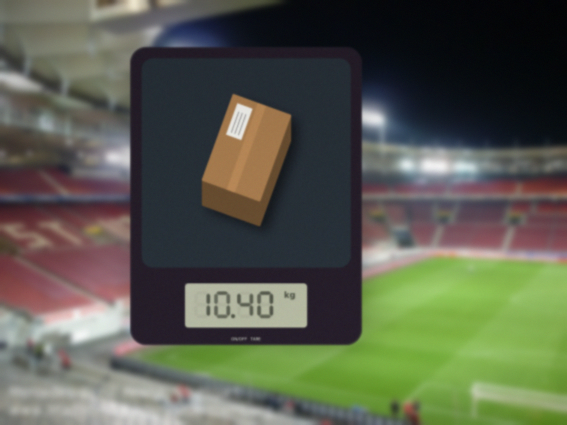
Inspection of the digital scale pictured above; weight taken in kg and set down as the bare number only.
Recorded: 10.40
